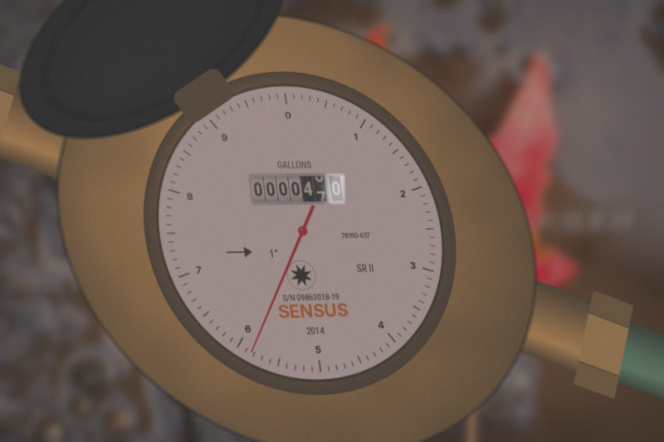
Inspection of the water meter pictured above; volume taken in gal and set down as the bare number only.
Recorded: 465.8
